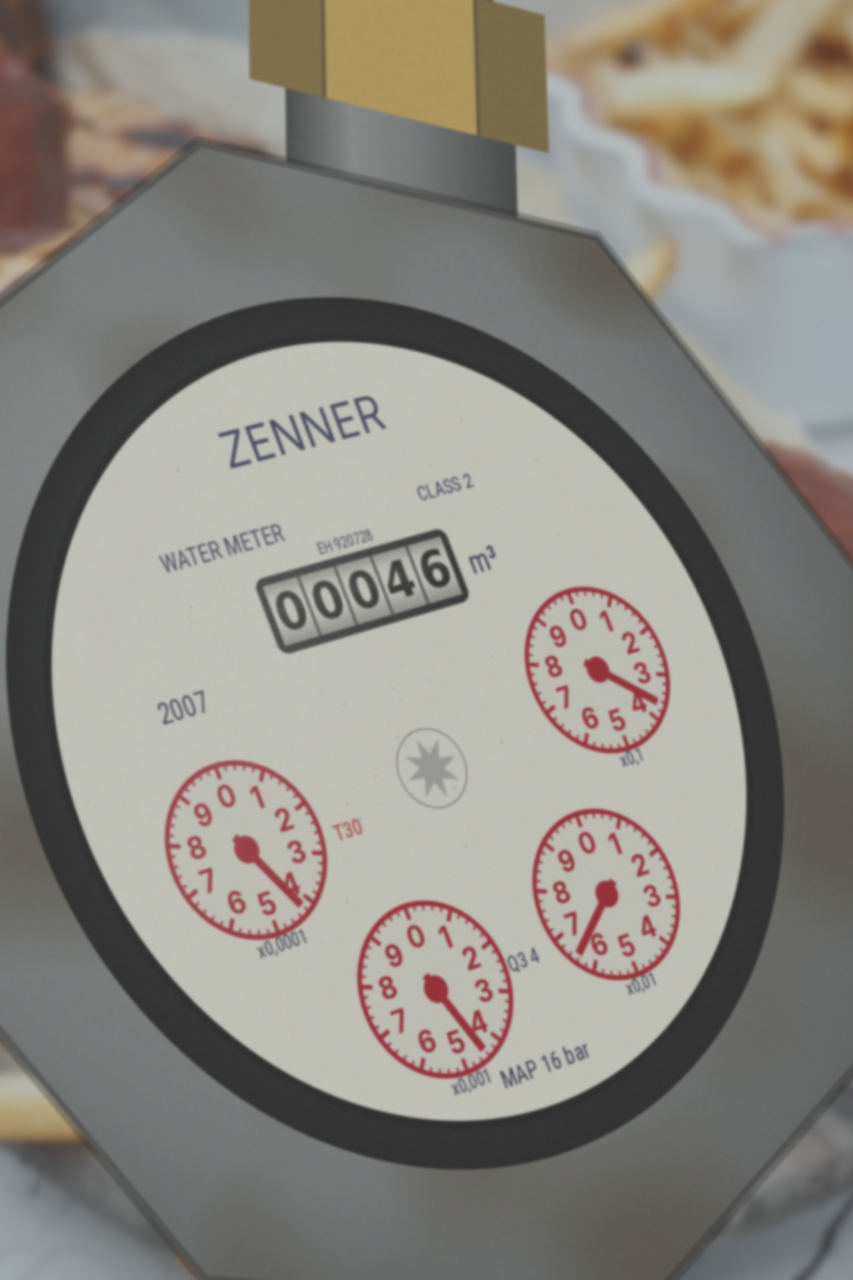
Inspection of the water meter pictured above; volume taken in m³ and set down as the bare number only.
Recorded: 46.3644
